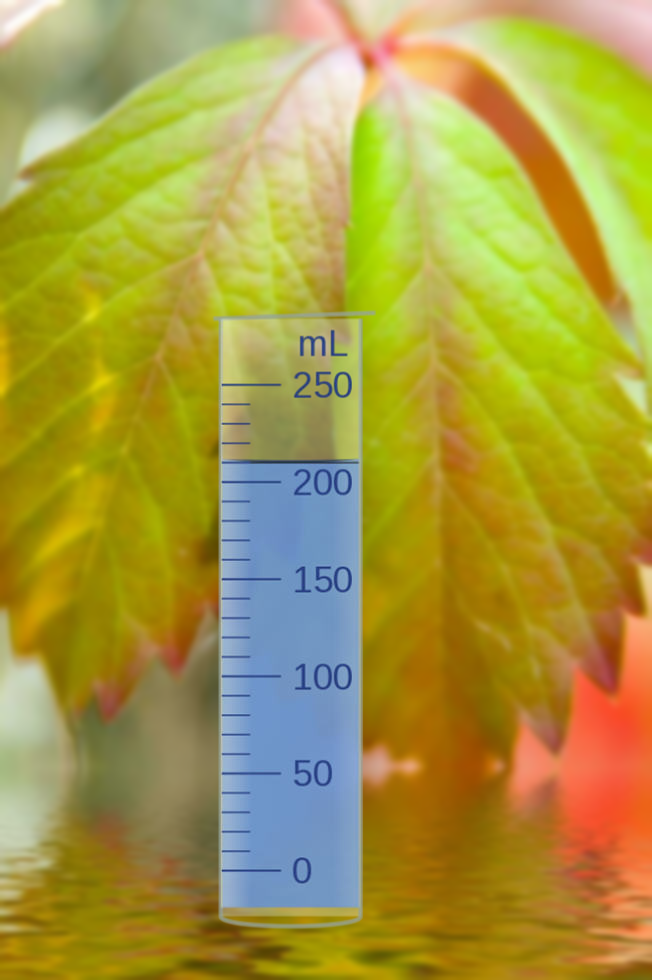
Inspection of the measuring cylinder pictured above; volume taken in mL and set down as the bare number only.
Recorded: 210
